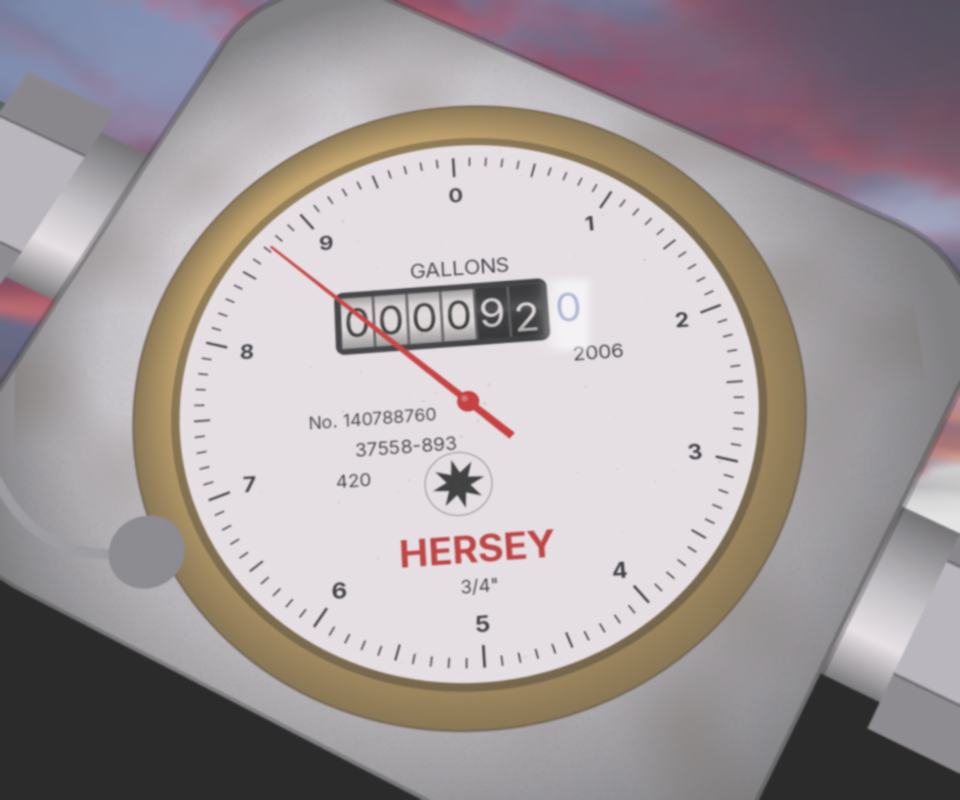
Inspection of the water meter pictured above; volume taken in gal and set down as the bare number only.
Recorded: 918.7
